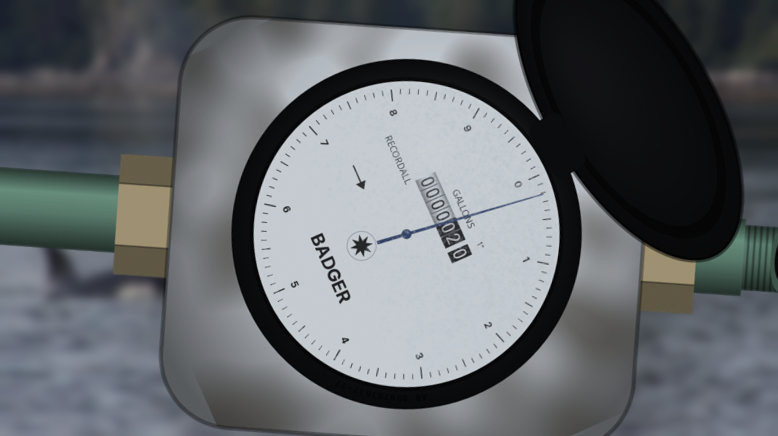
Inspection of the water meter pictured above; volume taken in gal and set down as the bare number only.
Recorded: 20.2
